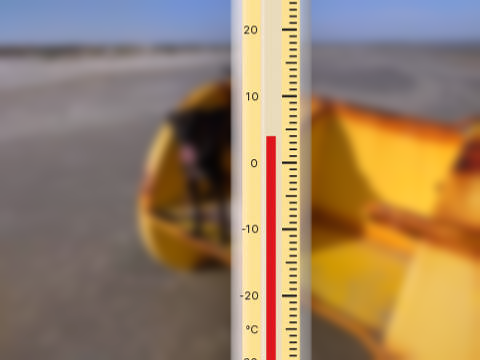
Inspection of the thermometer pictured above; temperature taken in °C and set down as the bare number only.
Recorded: 4
